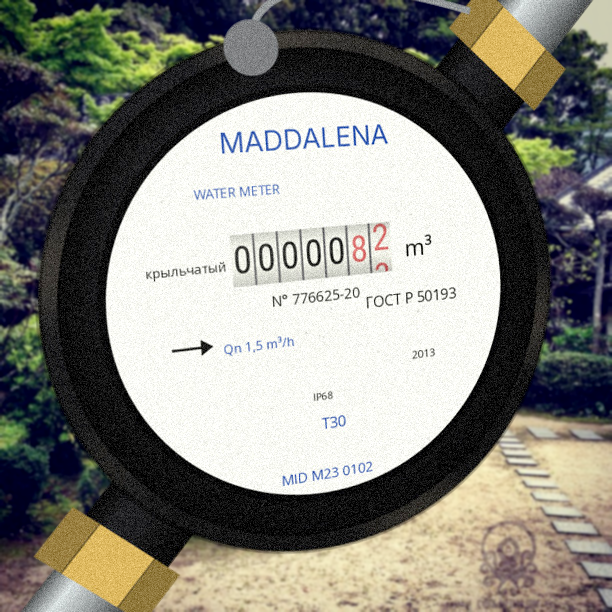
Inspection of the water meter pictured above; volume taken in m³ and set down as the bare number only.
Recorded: 0.82
